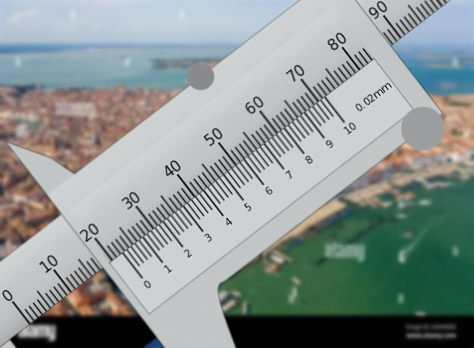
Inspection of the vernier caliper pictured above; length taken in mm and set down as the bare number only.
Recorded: 22.5
